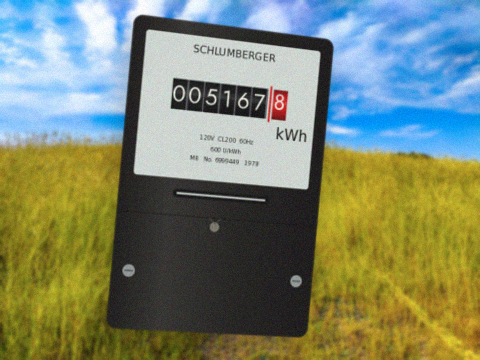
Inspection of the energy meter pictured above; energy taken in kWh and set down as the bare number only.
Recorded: 5167.8
